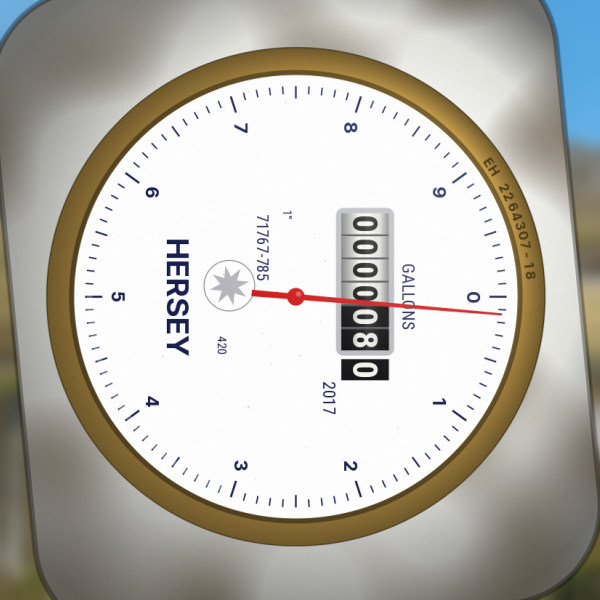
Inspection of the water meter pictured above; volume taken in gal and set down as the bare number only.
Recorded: 80.1
